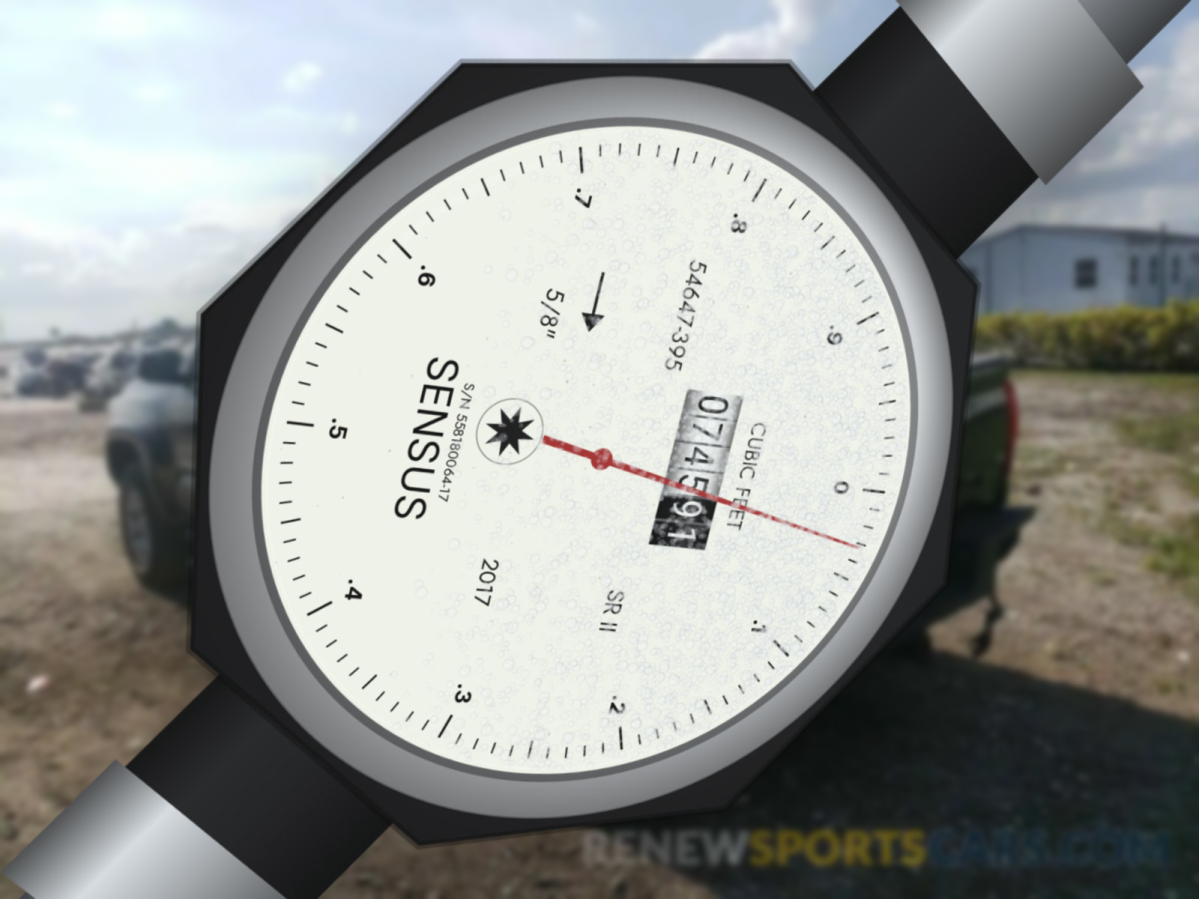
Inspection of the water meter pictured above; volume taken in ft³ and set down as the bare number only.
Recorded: 74591.03
